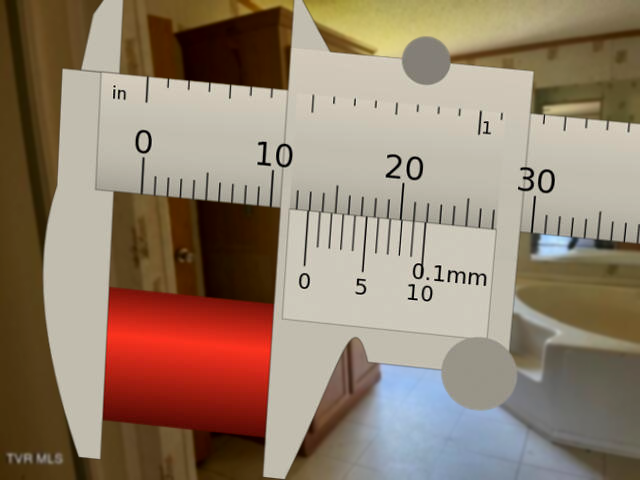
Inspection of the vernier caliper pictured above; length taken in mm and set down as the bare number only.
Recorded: 12.9
